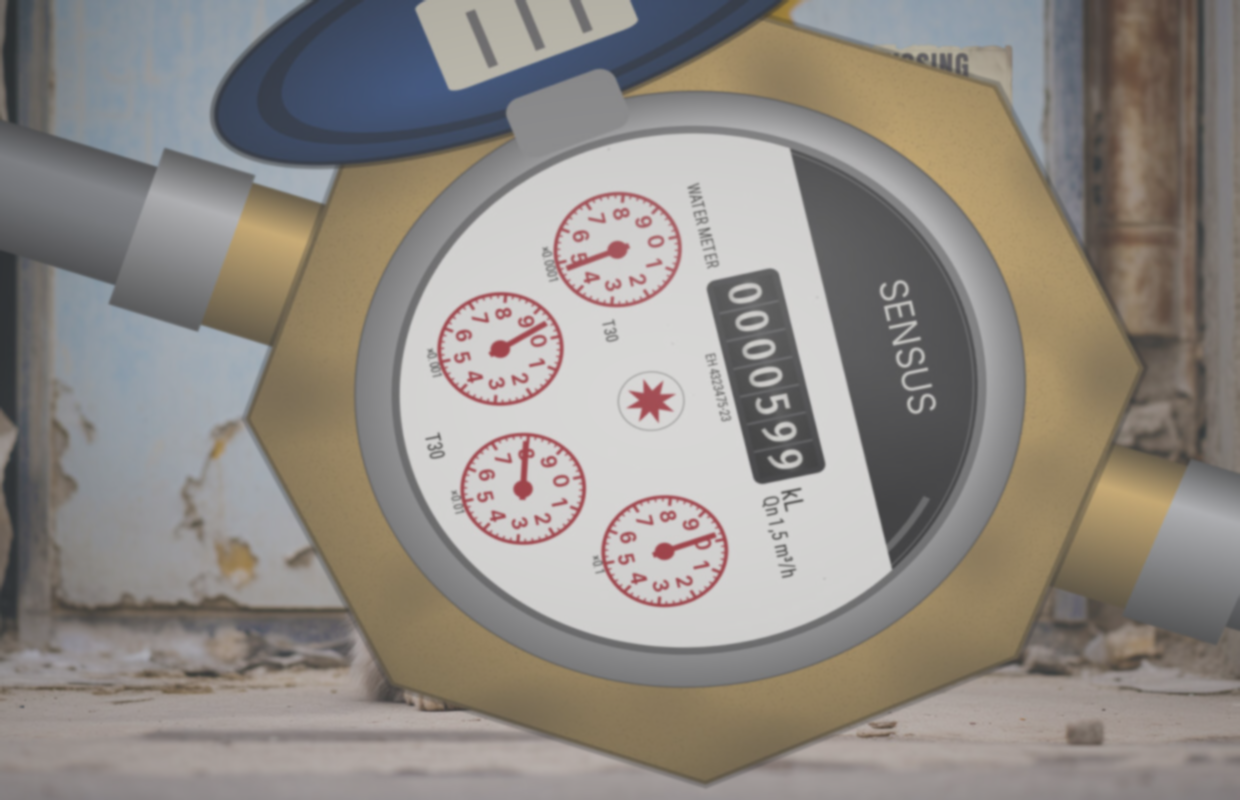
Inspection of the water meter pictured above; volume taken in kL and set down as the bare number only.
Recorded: 598.9794
